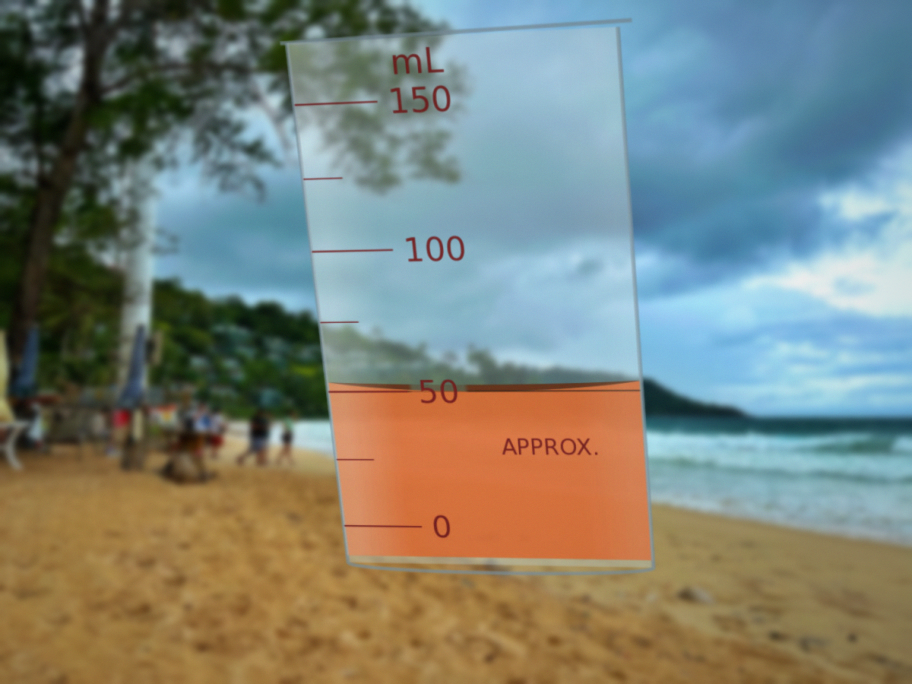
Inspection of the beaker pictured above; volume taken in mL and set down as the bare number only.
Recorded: 50
